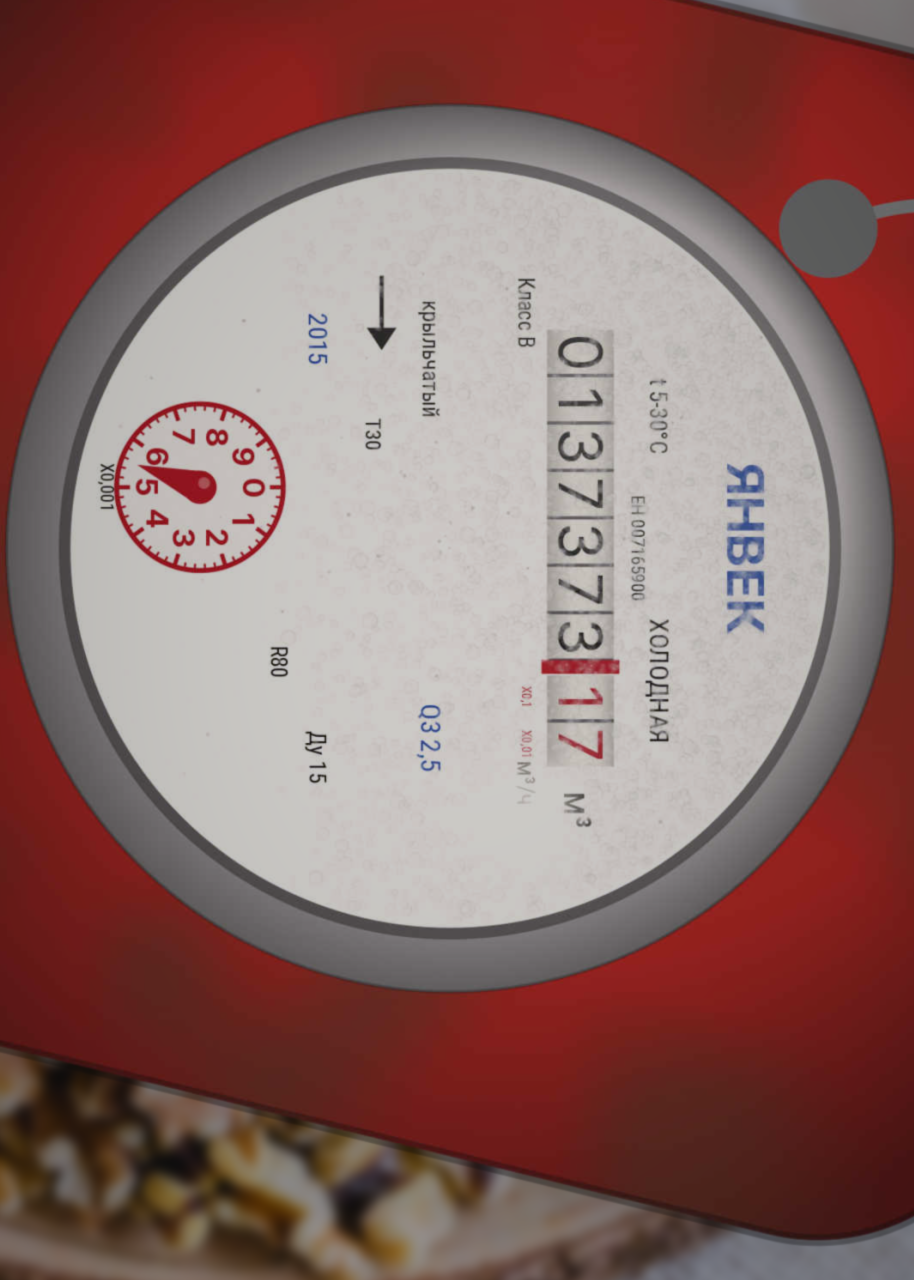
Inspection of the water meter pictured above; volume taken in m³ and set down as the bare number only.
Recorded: 137373.175
